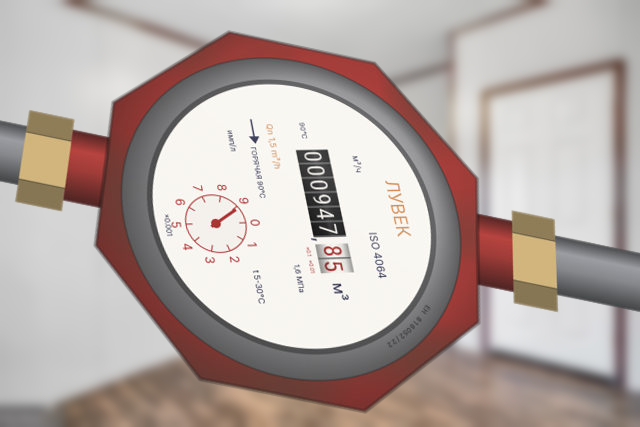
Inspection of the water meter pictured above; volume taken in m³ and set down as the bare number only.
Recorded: 947.849
